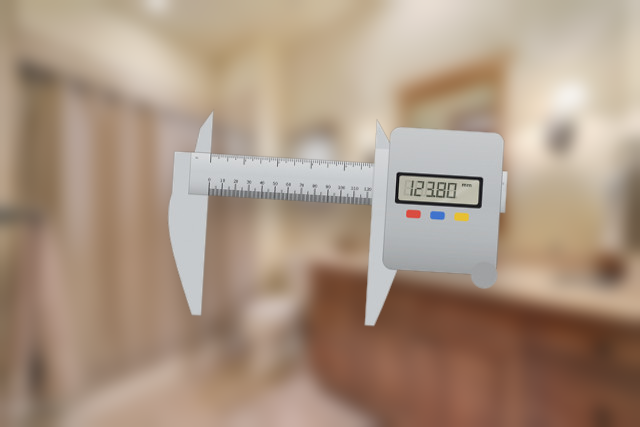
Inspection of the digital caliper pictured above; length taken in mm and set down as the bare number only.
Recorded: 123.80
